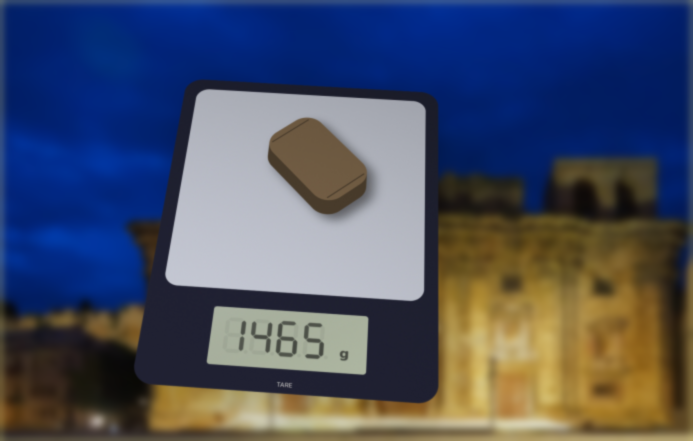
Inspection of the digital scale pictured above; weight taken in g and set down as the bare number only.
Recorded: 1465
